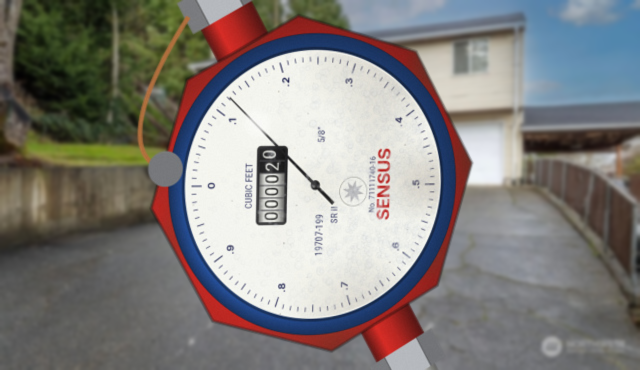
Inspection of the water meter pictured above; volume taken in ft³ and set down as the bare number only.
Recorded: 20.12
